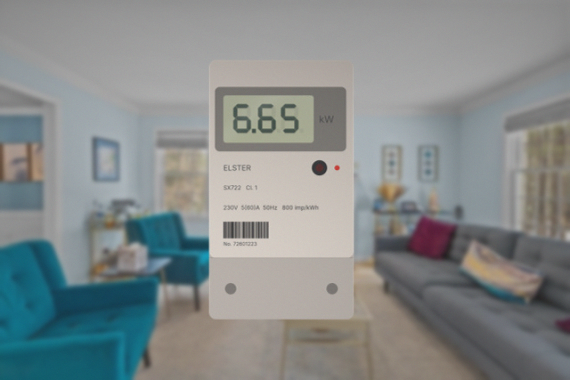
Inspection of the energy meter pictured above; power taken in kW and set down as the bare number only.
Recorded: 6.65
